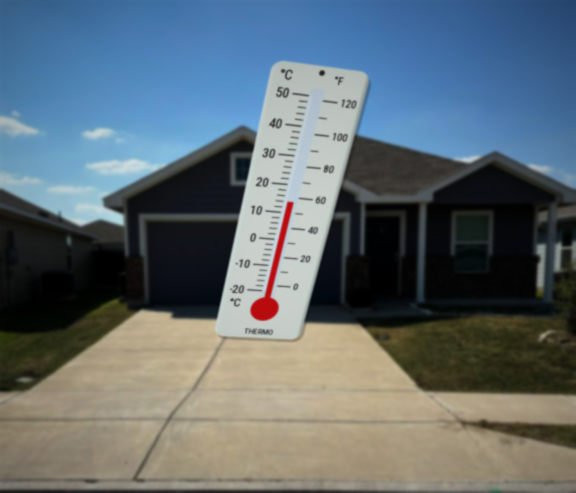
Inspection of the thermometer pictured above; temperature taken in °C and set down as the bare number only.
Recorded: 14
